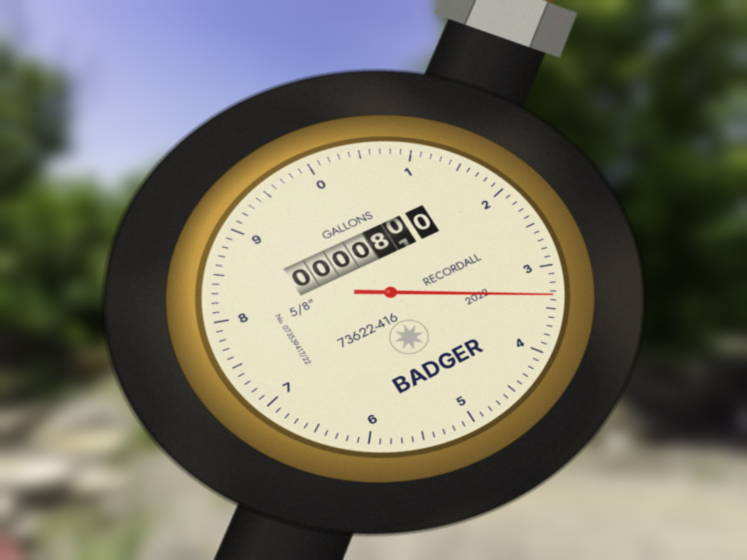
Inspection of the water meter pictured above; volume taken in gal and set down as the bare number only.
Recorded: 803.3
